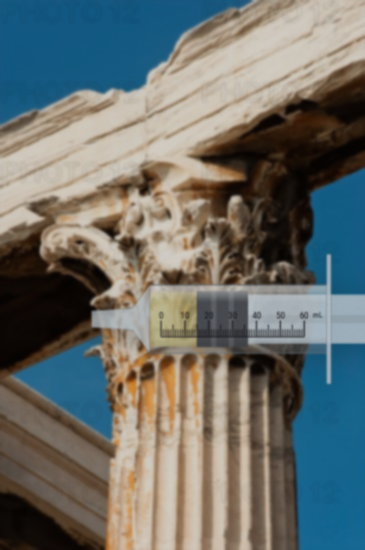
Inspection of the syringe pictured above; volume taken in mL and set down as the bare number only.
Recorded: 15
